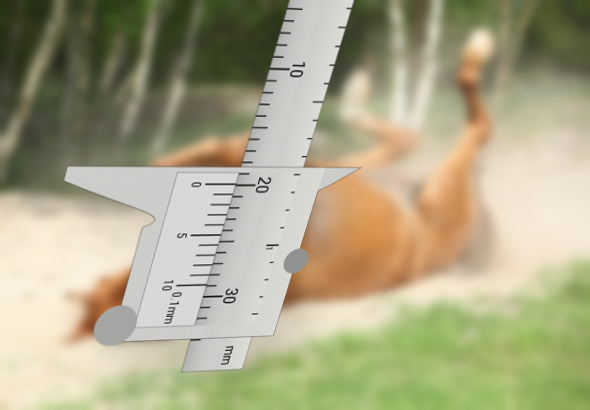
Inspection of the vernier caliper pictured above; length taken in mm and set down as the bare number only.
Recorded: 19.9
